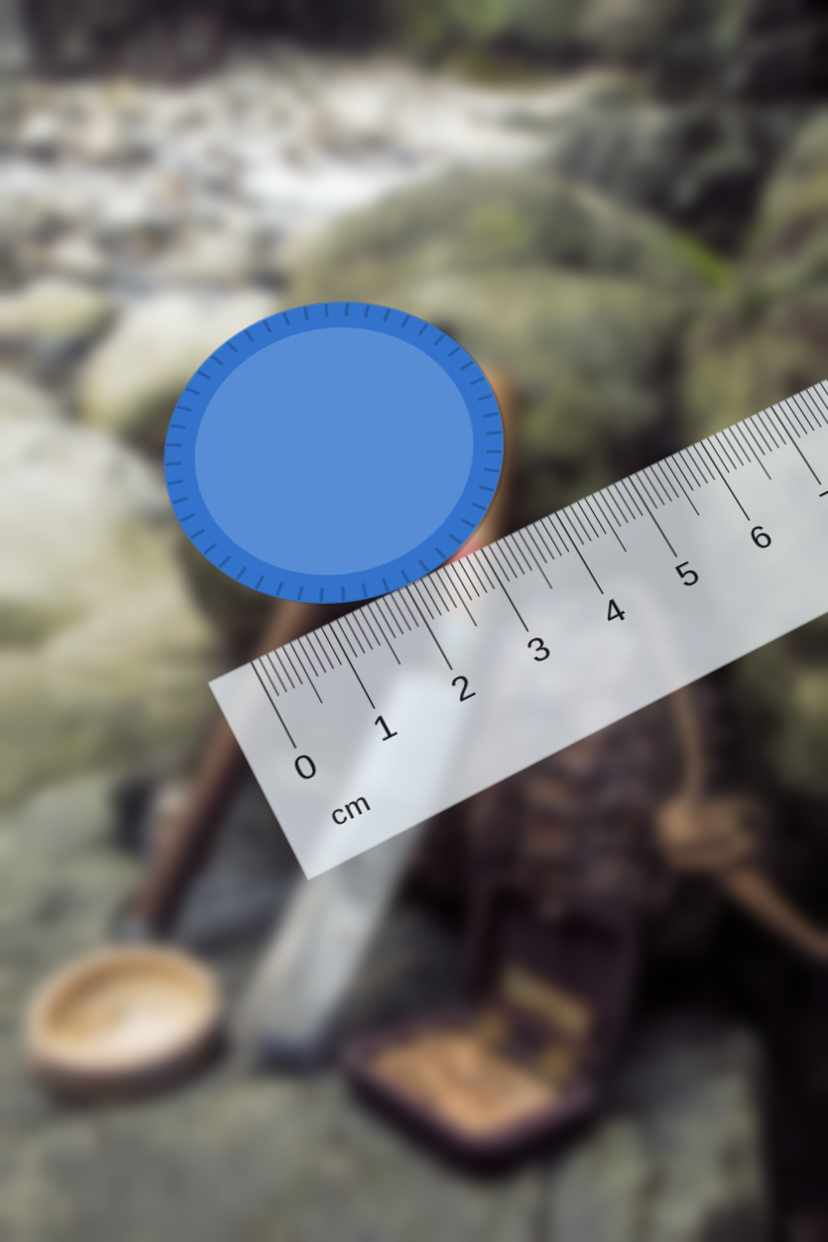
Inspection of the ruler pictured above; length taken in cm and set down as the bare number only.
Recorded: 4.1
